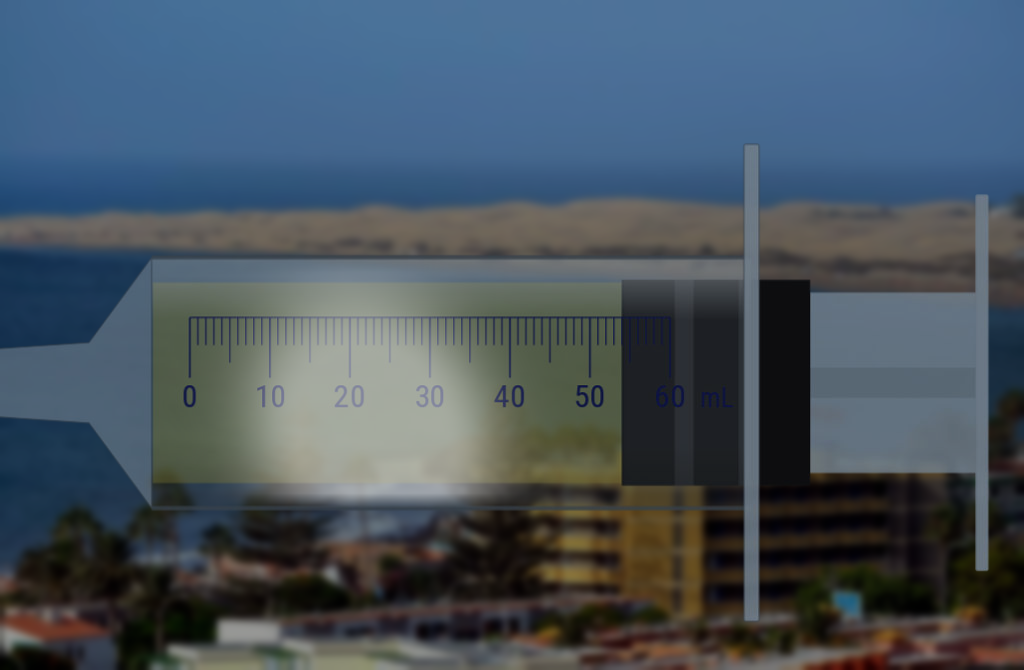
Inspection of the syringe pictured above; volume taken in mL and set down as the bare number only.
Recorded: 54
